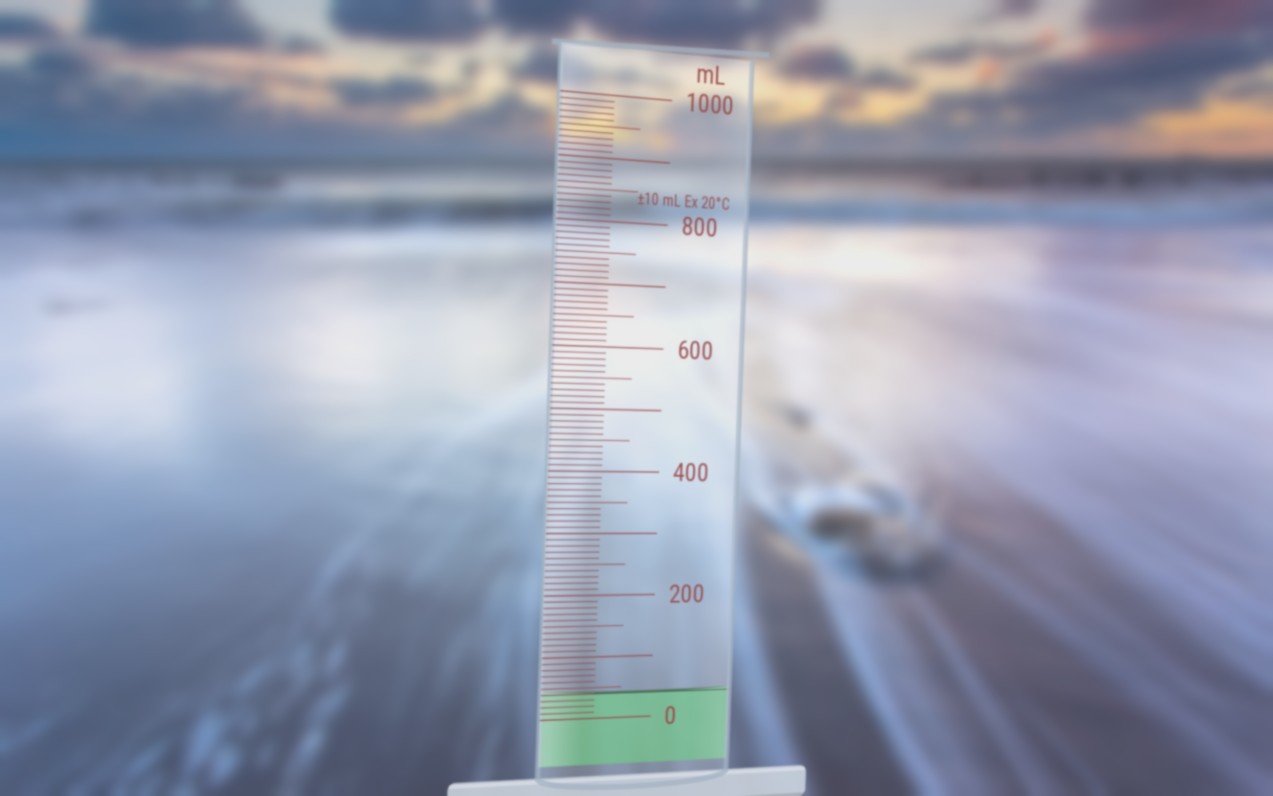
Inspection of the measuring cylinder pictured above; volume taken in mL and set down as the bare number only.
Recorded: 40
